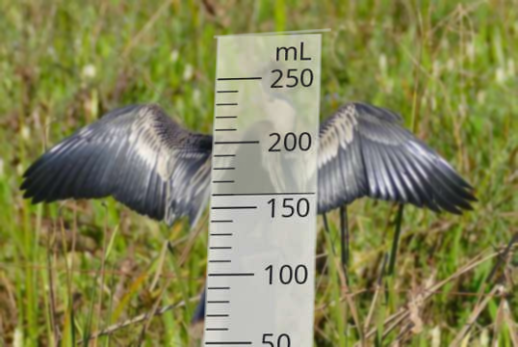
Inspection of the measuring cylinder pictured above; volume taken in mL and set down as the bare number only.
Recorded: 160
